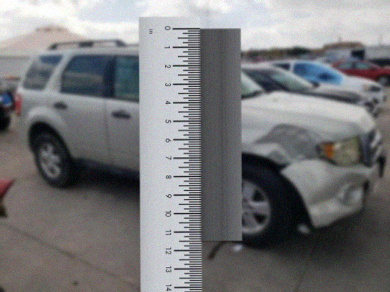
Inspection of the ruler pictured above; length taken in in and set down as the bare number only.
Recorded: 11.5
